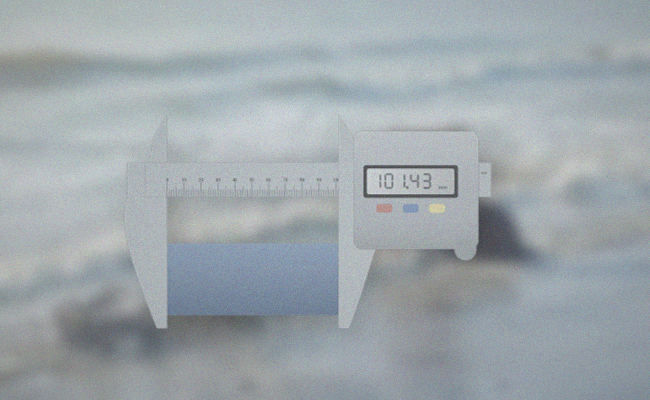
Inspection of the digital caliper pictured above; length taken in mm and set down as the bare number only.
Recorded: 101.43
